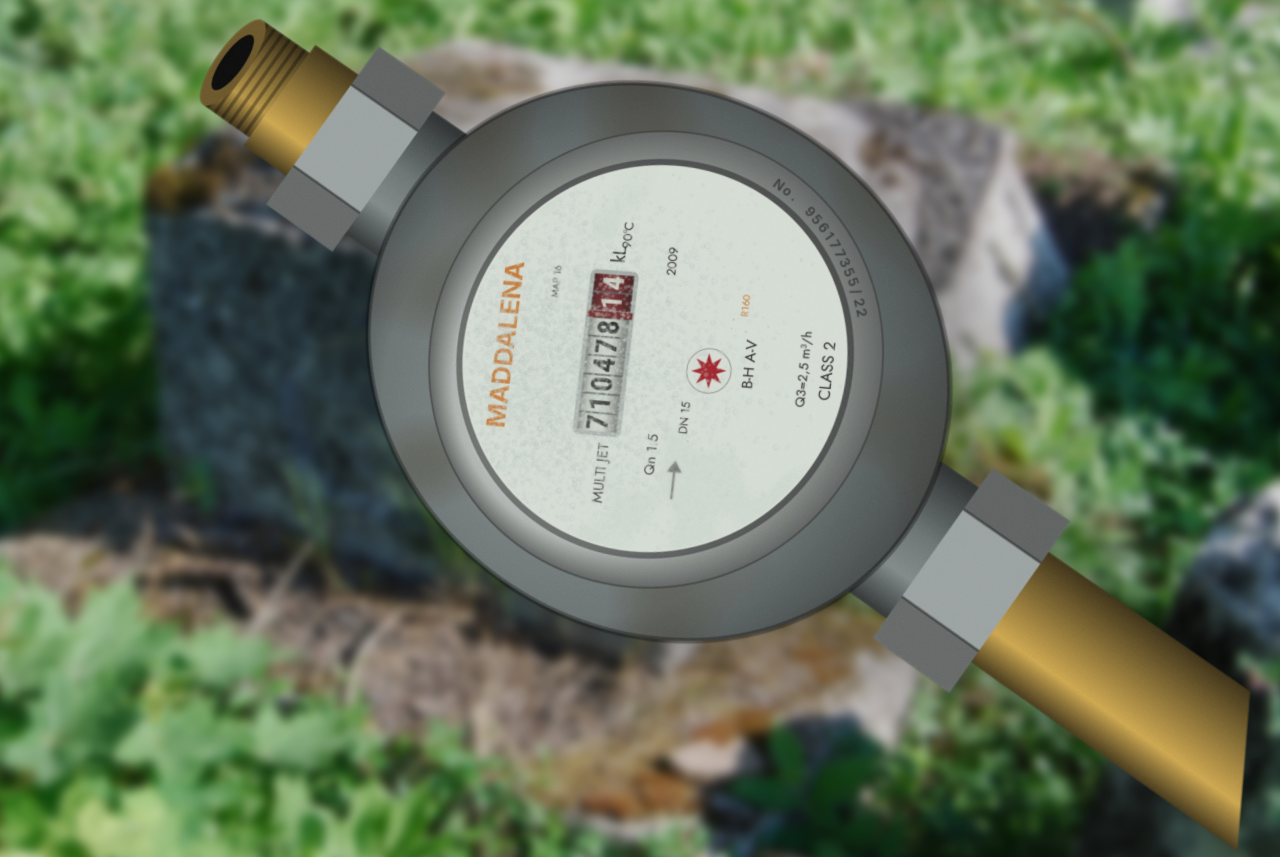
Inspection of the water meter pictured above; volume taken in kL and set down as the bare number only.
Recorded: 710478.14
